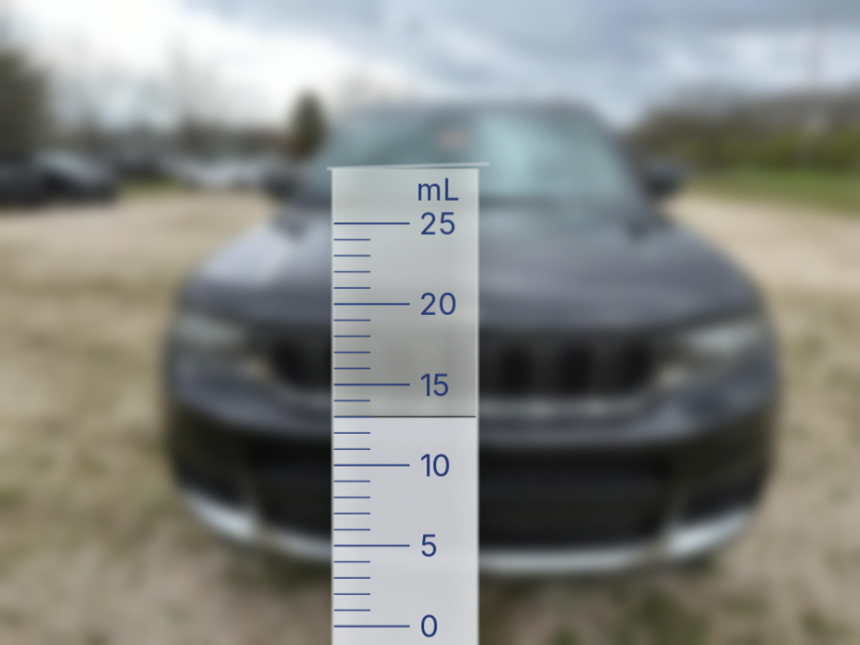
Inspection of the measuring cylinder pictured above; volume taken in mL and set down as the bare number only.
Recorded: 13
